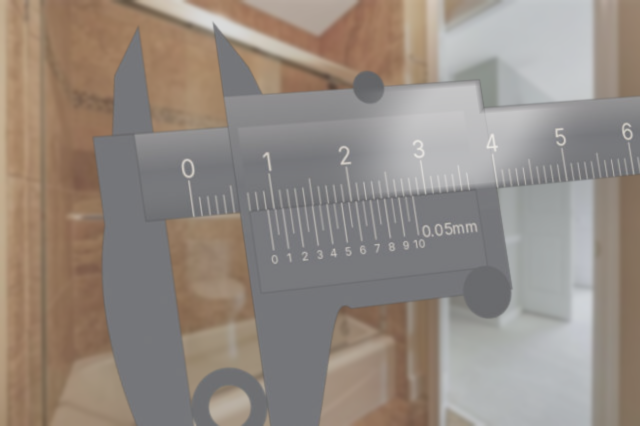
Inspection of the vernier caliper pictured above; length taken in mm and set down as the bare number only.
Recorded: 9.2
